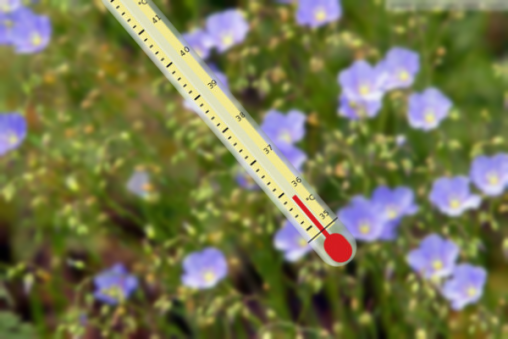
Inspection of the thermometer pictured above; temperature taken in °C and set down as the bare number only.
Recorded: 35.8
